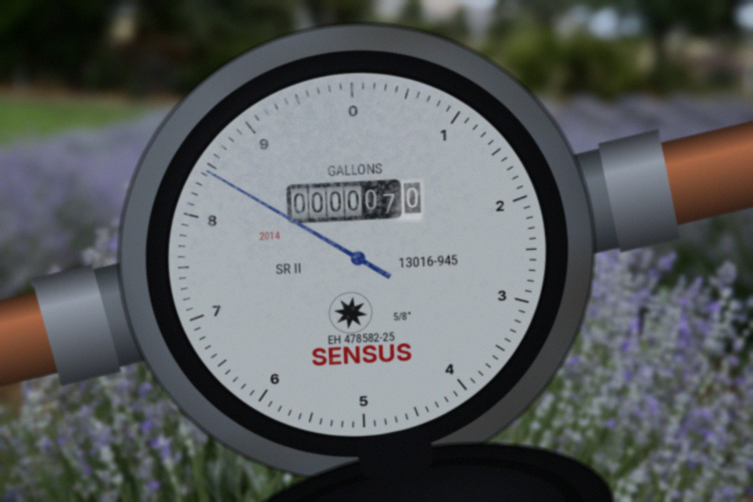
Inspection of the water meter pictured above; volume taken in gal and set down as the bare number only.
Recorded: 68.4
